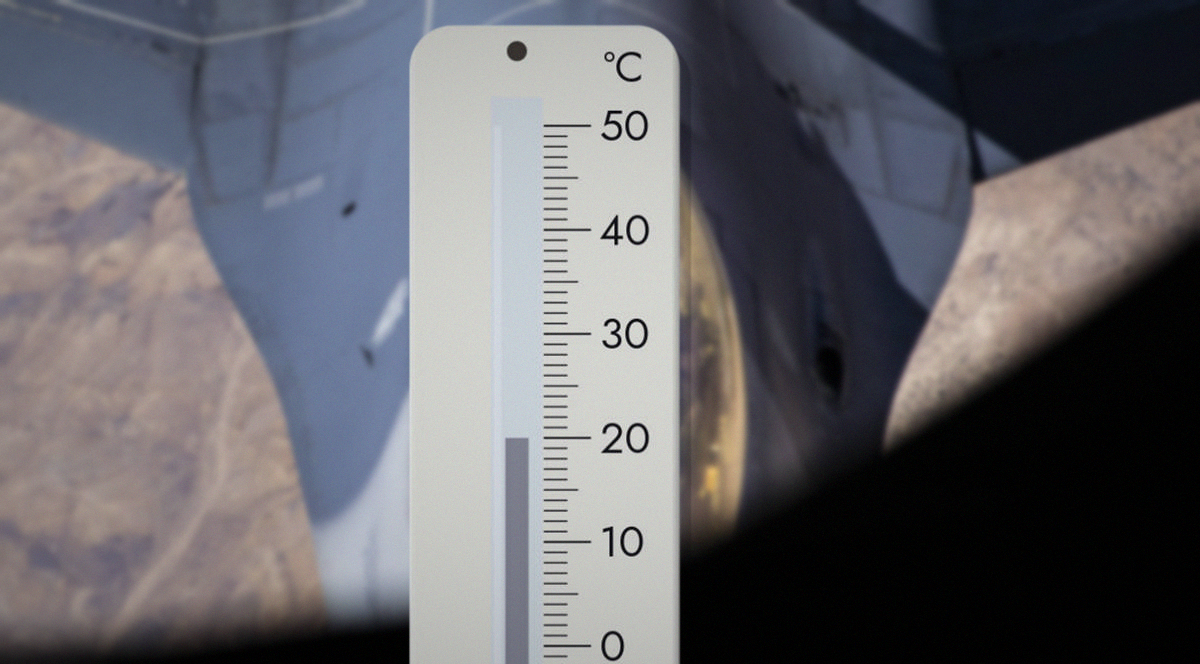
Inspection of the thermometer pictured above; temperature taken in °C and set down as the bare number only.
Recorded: 20
